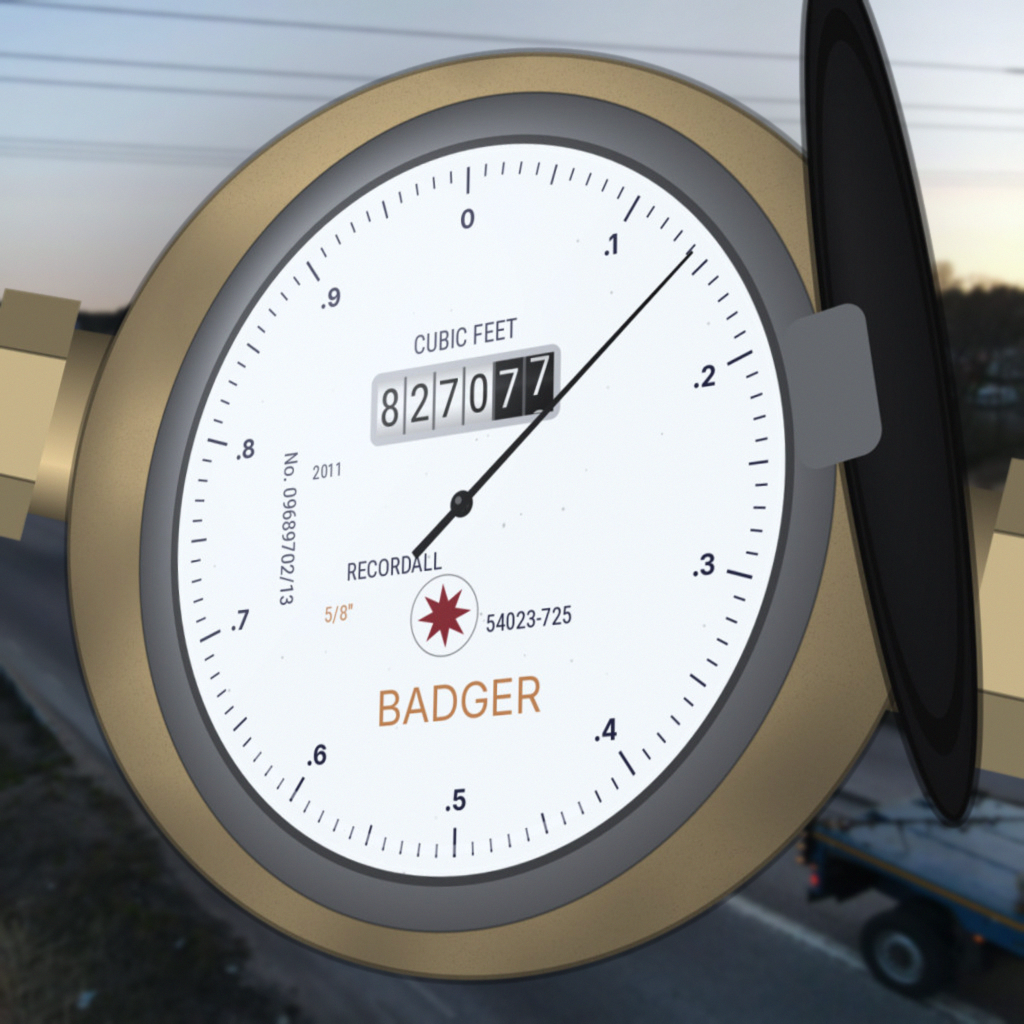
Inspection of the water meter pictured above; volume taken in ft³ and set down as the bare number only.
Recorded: 827077.14
